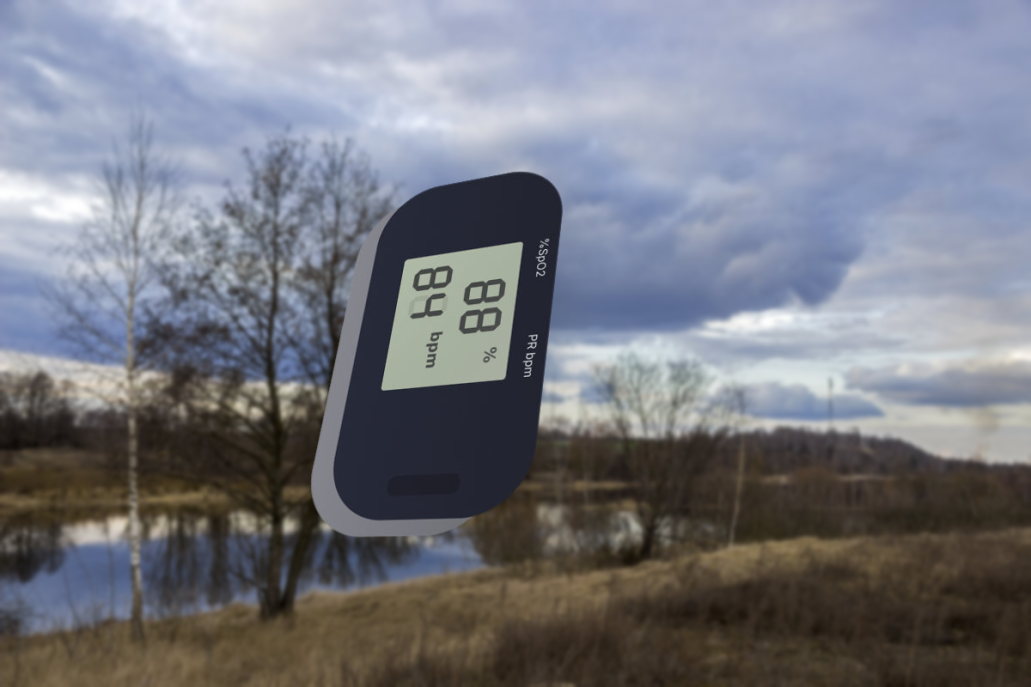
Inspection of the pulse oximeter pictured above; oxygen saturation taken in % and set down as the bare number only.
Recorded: 88
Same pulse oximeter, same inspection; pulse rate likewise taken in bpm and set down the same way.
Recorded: 84
